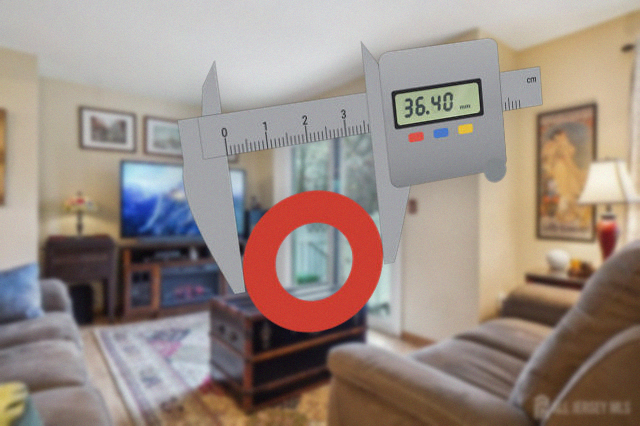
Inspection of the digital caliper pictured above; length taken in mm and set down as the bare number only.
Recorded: 36.40
